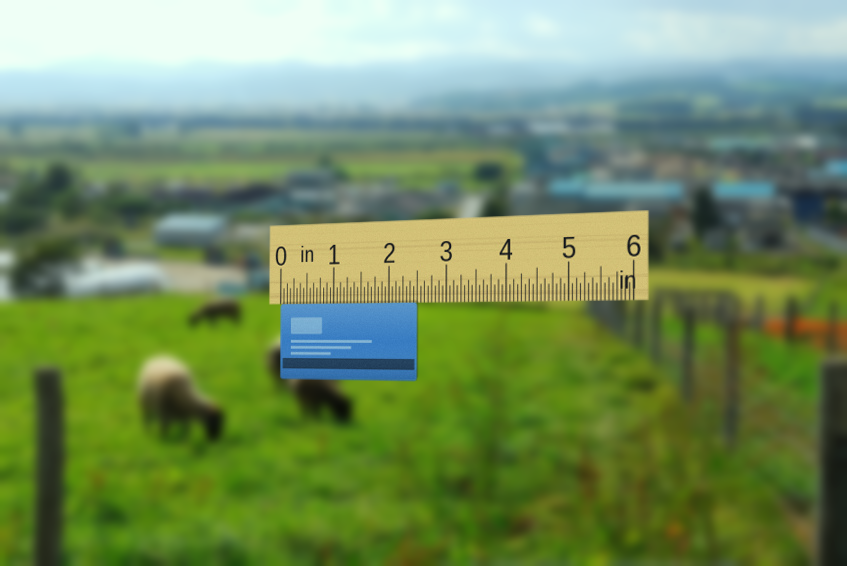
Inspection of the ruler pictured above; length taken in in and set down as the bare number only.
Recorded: 2.5
